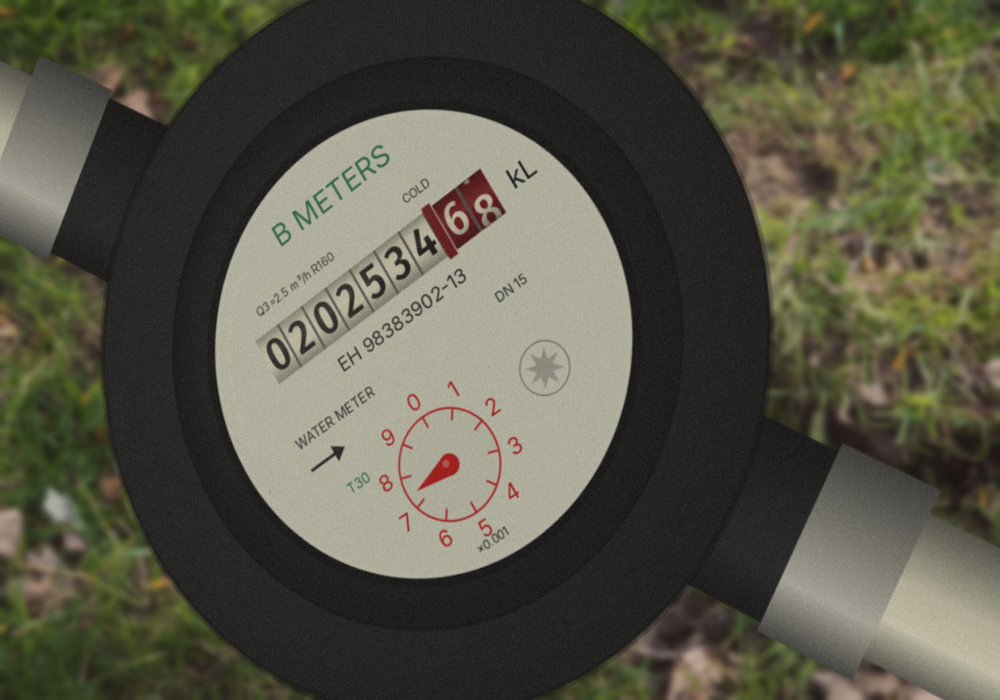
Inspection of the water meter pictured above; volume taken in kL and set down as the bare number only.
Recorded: 202534.677
